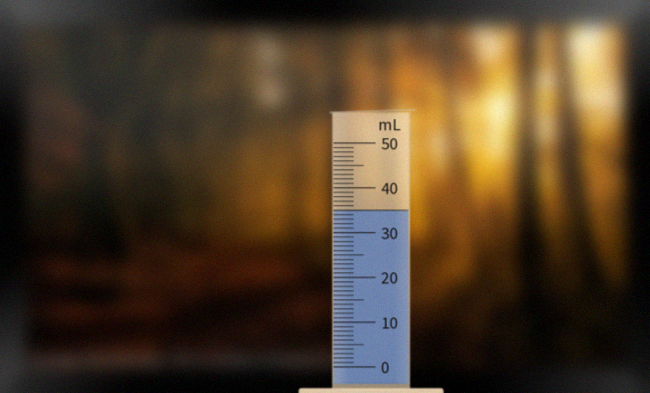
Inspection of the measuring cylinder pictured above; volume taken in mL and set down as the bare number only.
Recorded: 35
